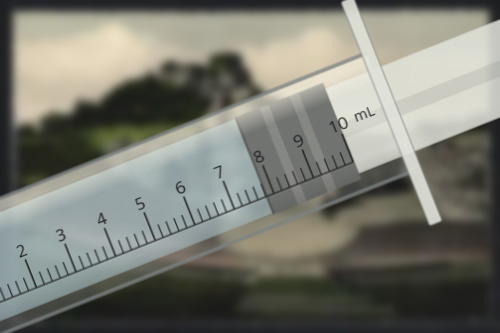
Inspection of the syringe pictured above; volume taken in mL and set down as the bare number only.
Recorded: 7.8
